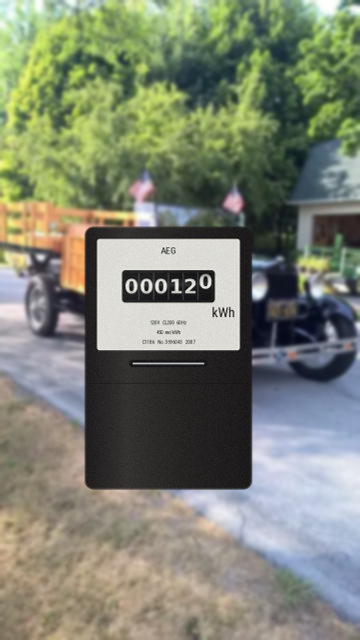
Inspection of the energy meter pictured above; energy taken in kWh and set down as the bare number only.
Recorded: 120
